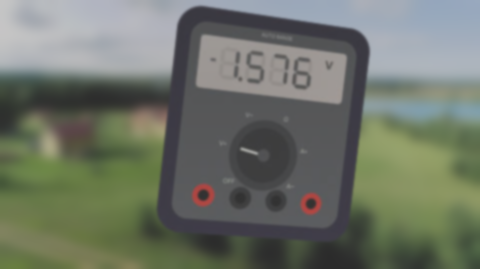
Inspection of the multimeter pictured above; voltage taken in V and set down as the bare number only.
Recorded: -1.576
